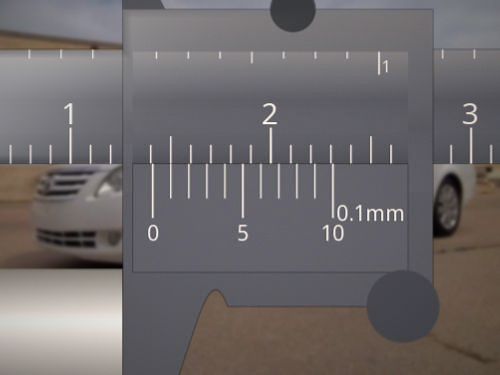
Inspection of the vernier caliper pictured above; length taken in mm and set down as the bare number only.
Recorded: 14.1
